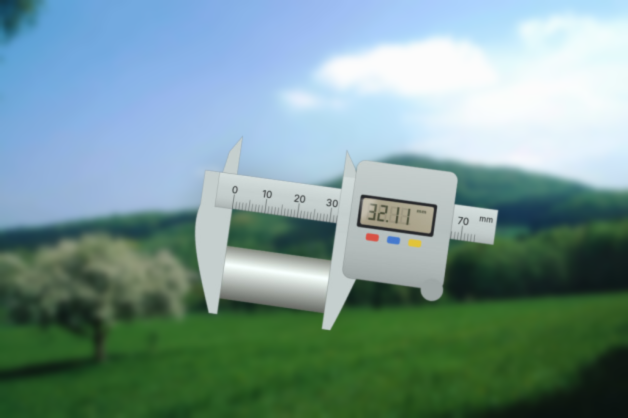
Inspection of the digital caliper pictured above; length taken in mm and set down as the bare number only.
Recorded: 32.11
